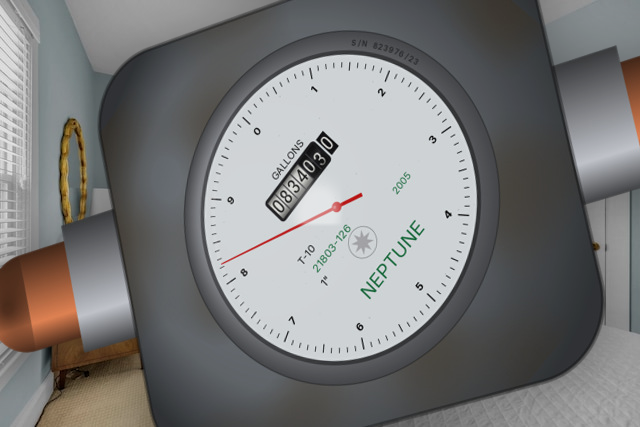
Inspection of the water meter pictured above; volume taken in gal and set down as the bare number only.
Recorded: 834028.2
